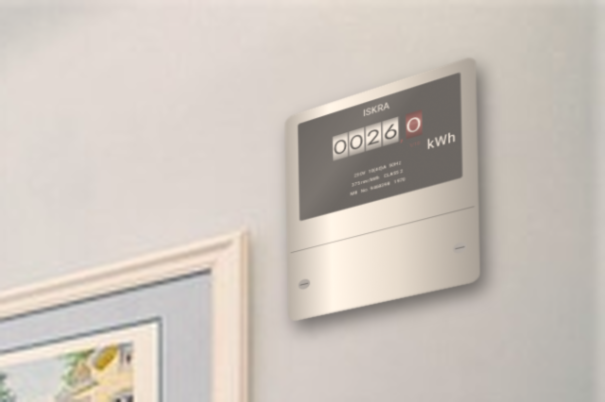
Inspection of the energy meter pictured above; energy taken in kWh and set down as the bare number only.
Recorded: 26.0
